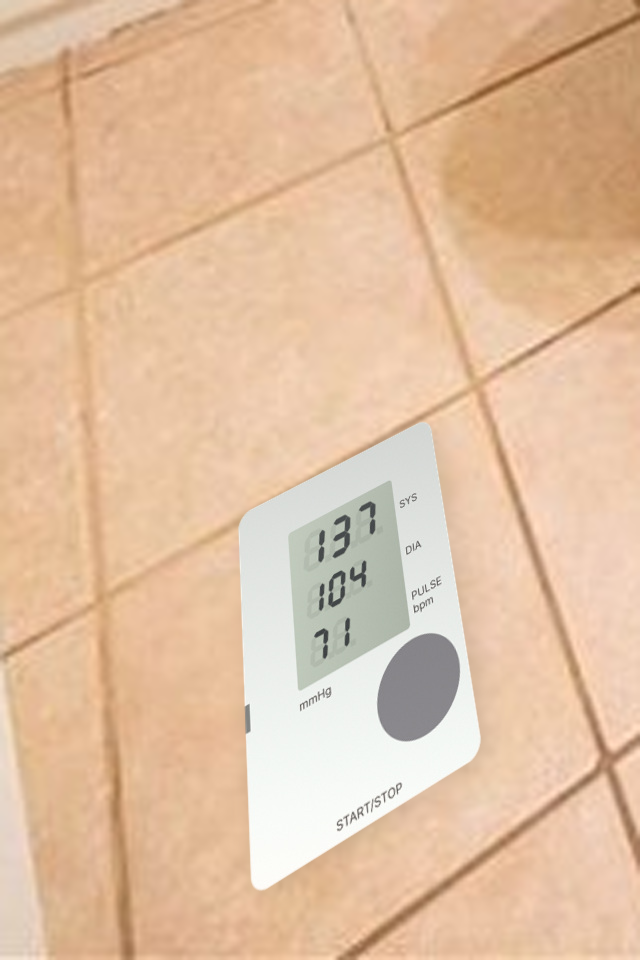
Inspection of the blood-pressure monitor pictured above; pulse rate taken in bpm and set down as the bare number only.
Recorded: 71
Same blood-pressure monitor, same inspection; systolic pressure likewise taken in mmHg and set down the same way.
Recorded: 137
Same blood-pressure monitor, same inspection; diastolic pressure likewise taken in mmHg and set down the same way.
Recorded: 104
